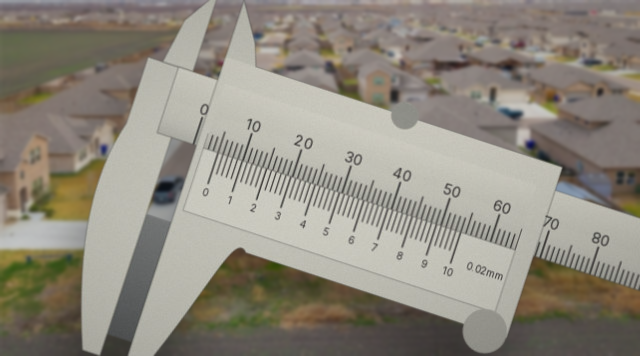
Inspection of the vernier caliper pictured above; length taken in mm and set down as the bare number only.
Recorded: 5.0
